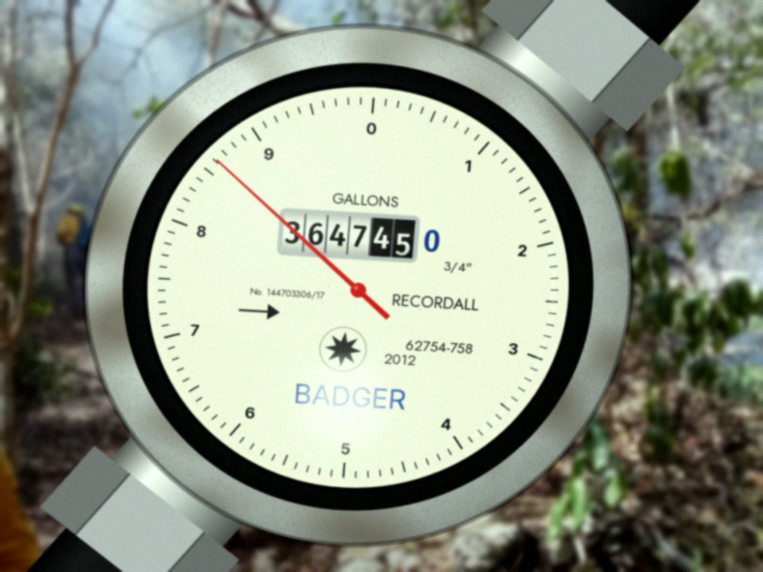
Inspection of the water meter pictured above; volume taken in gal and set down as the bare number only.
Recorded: 3647448.6
